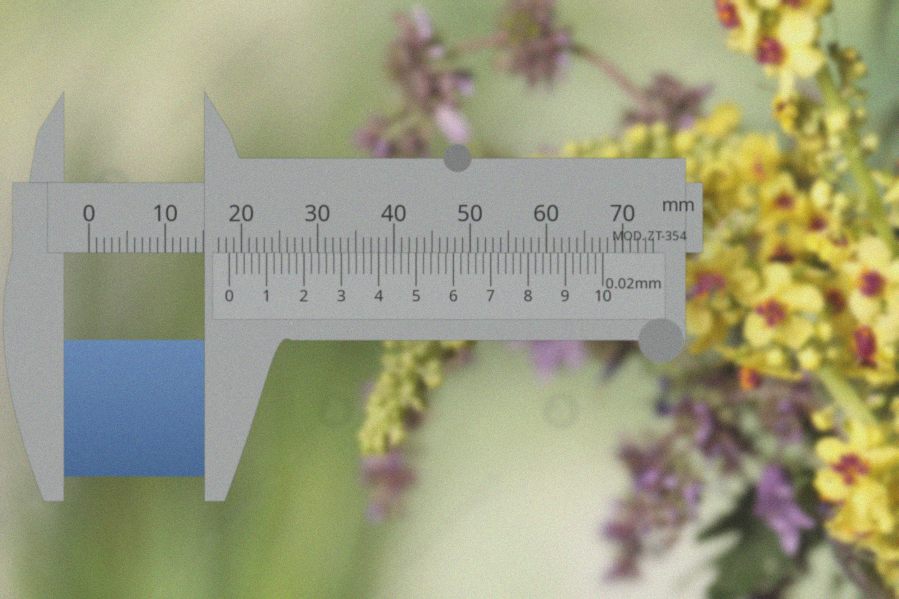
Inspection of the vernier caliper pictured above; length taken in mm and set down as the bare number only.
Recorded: 18.4
